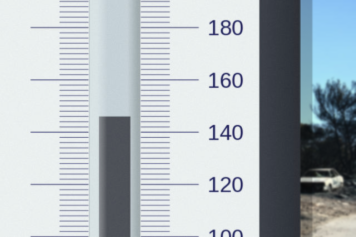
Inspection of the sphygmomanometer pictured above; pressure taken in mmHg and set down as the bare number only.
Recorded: 146
